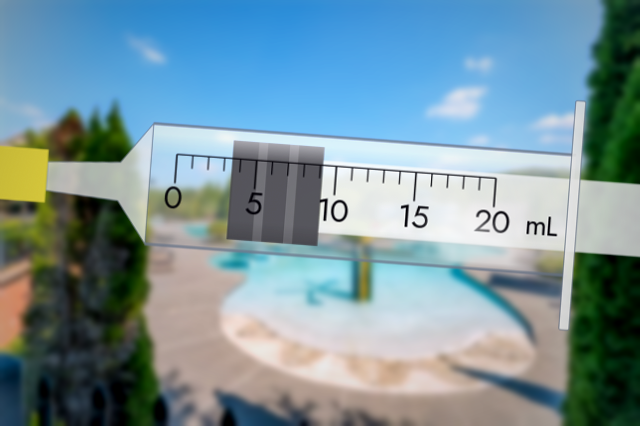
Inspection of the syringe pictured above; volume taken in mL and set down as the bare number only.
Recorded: 3.5
